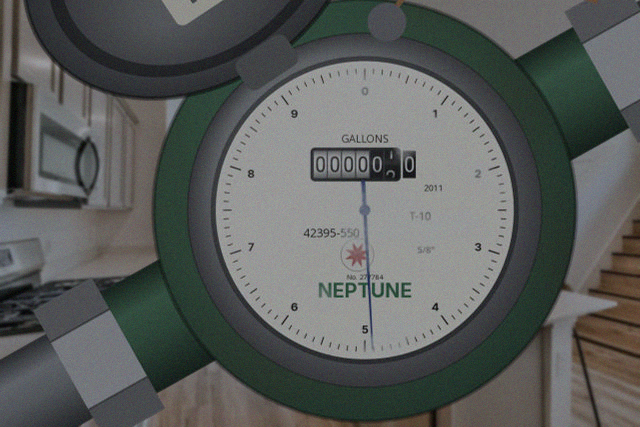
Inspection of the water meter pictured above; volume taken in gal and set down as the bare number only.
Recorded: 14.9
